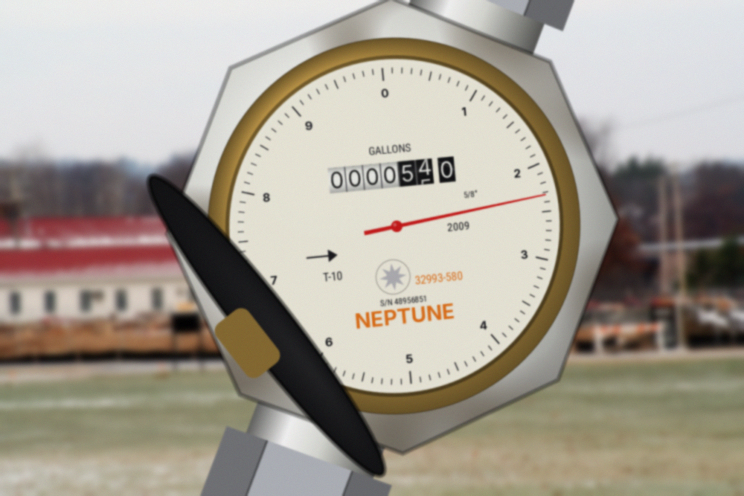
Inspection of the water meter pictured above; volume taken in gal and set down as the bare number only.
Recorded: 542.3
